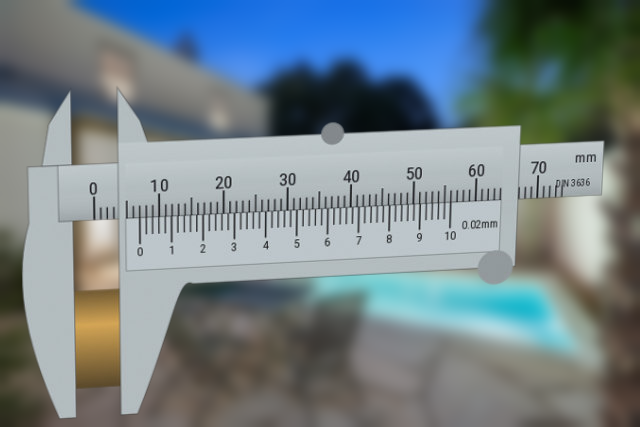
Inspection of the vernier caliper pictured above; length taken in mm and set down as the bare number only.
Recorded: 7.0
